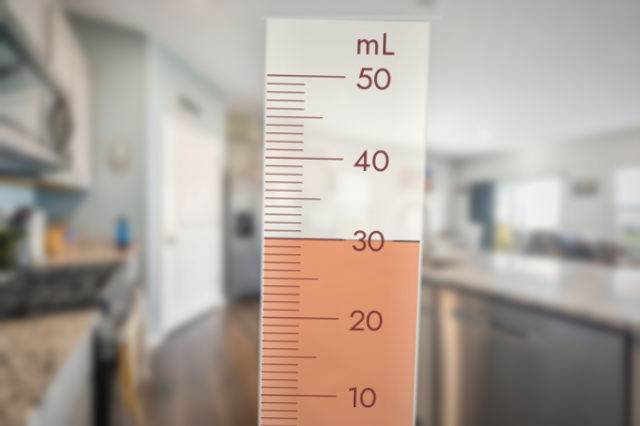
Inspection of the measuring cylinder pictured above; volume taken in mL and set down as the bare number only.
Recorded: 30
